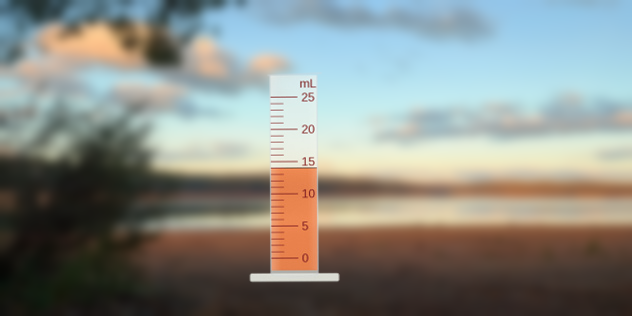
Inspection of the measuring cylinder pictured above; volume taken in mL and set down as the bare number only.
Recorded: 14
